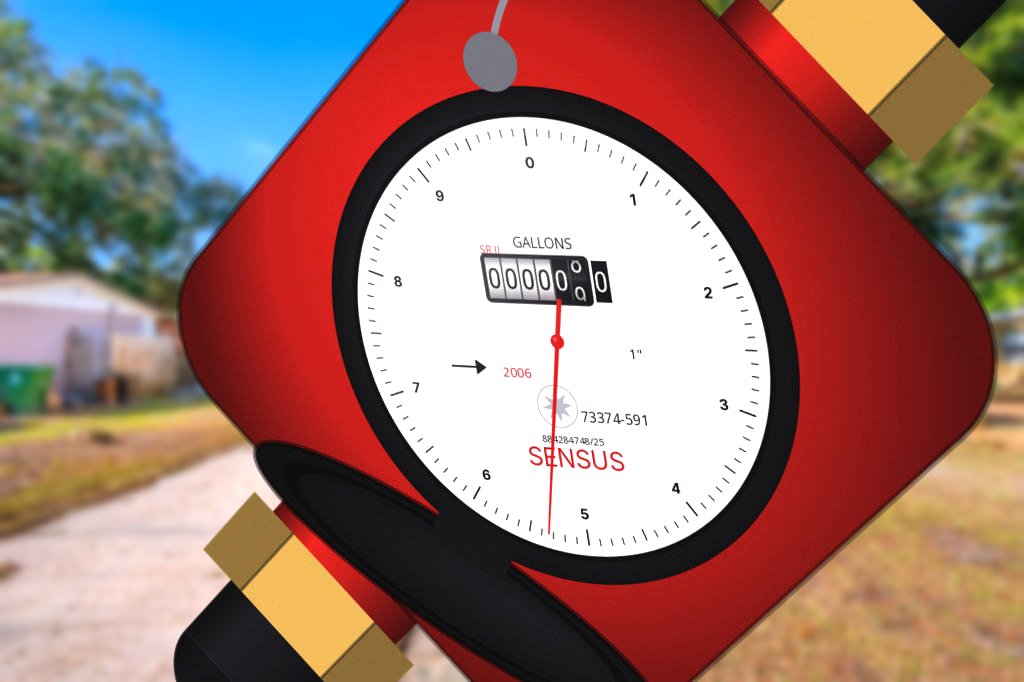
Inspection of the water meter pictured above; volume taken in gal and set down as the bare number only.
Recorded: 85.3
